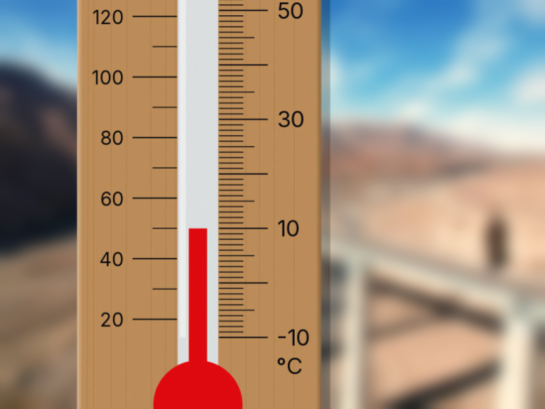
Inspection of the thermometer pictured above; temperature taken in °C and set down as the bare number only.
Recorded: 10
